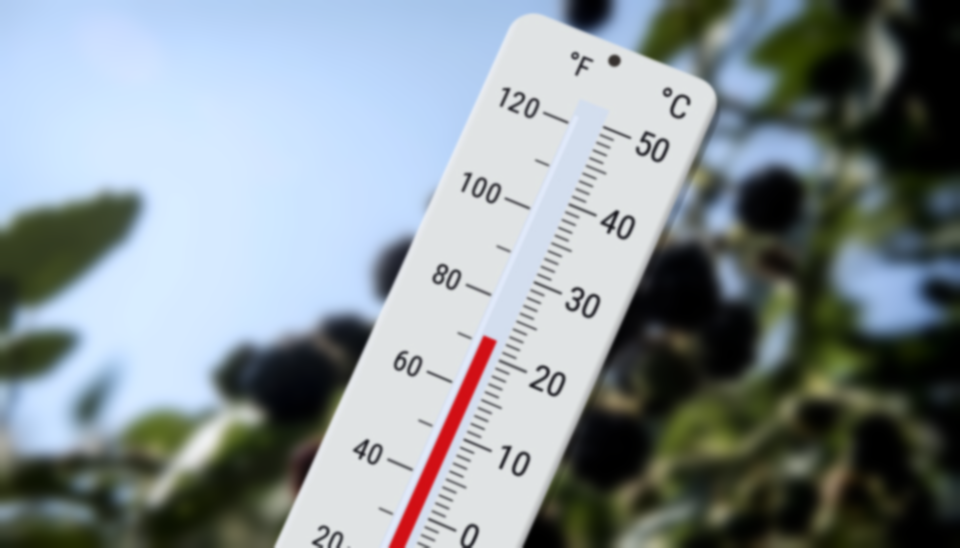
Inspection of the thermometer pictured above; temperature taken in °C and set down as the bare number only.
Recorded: 22
